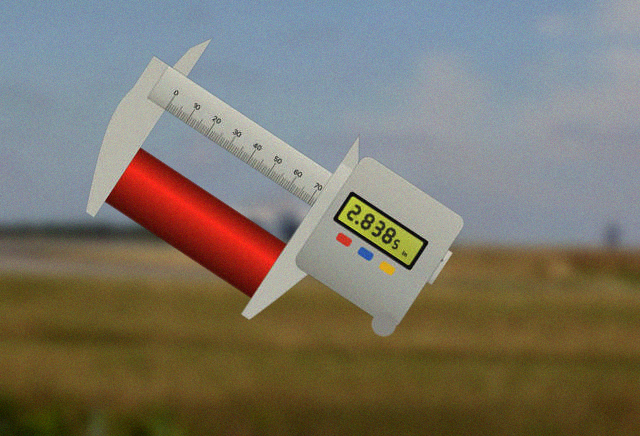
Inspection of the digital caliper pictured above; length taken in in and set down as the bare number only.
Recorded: 2.8385
